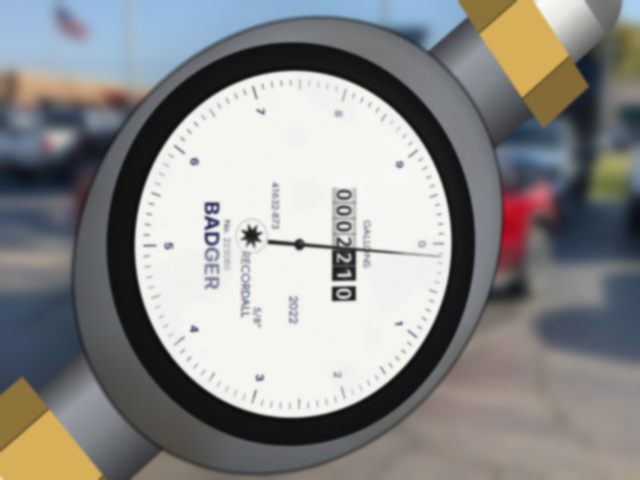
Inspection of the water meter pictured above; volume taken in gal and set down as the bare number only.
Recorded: 2210.1
